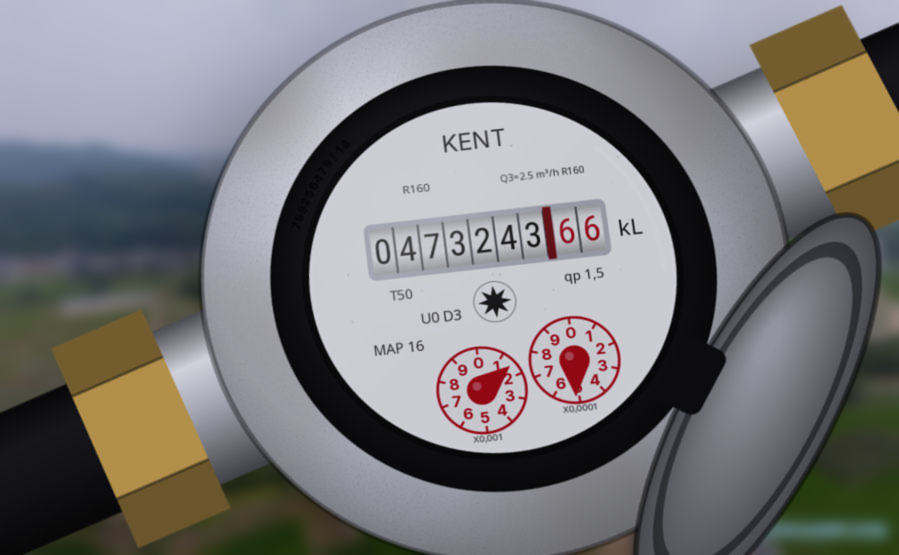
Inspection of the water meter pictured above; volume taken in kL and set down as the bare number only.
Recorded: 473243.6615
